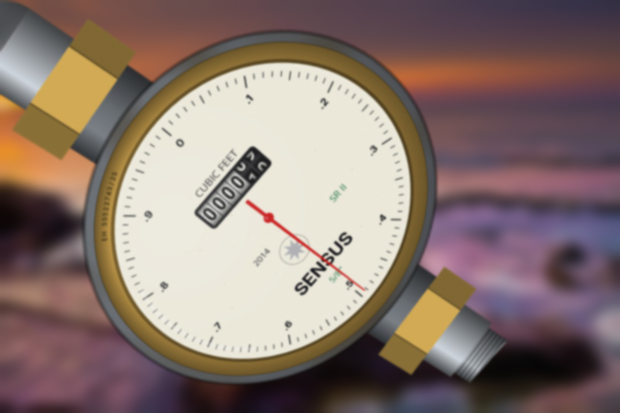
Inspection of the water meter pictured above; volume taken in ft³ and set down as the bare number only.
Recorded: 9.49
